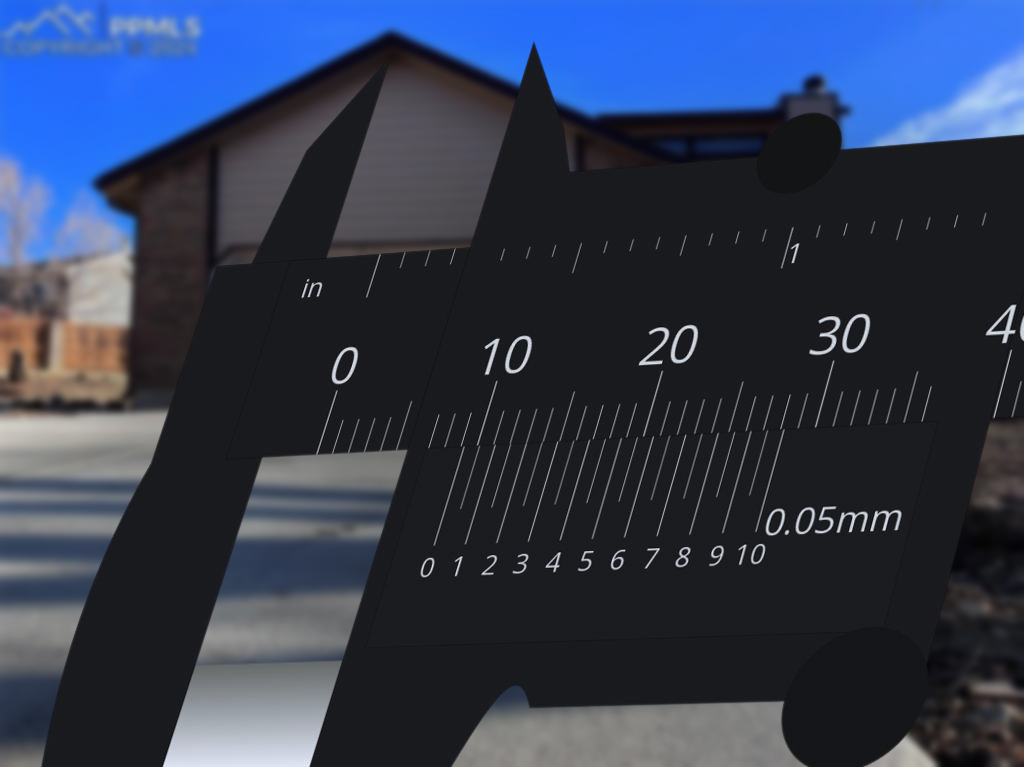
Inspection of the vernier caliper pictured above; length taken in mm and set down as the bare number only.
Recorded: 9.2
